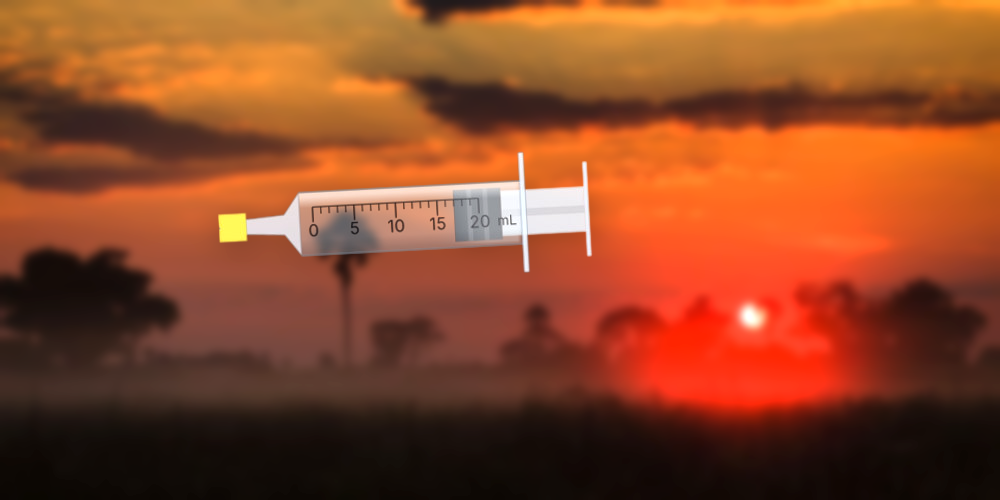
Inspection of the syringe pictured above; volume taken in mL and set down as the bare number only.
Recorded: 17
